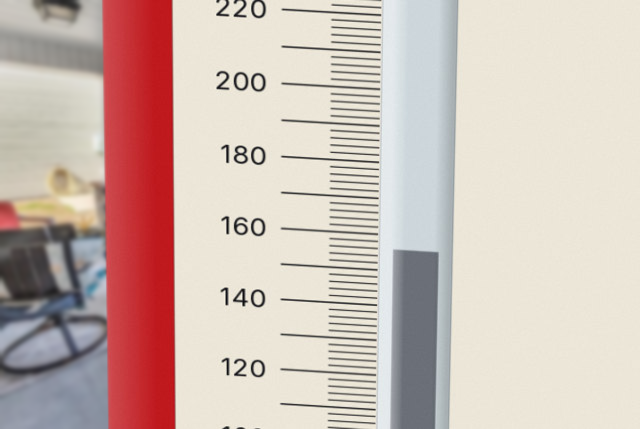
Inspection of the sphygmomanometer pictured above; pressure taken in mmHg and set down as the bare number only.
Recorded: 156
